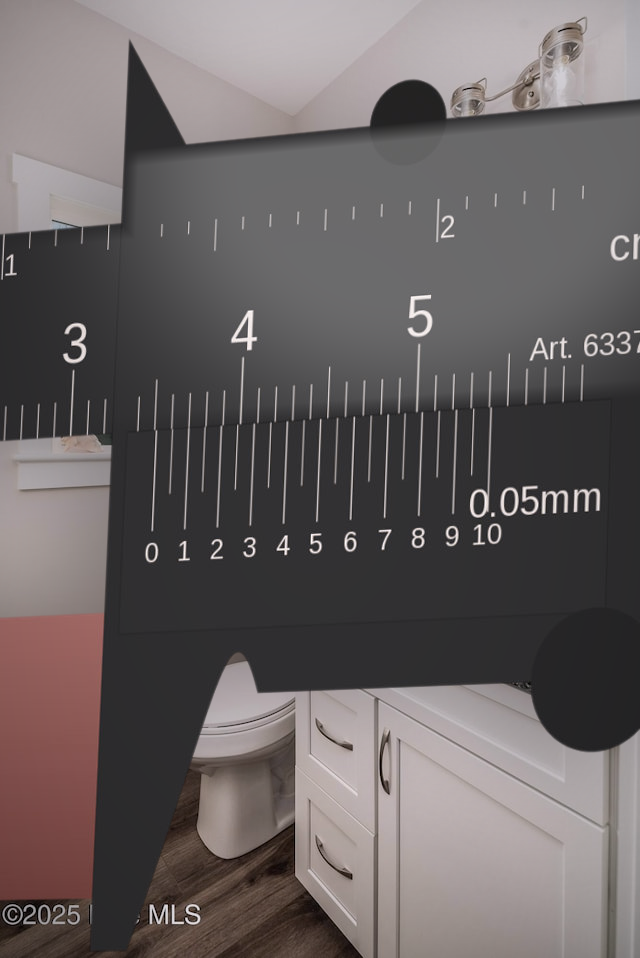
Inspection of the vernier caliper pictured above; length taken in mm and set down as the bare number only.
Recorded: 35.1
